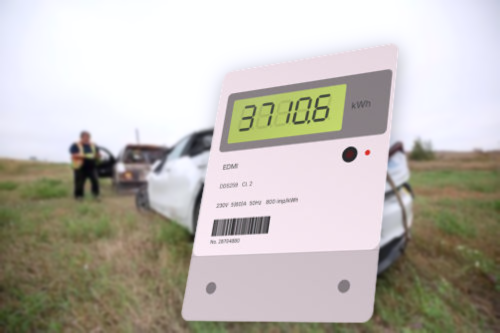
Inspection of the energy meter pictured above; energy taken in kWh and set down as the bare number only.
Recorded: 3710.6
